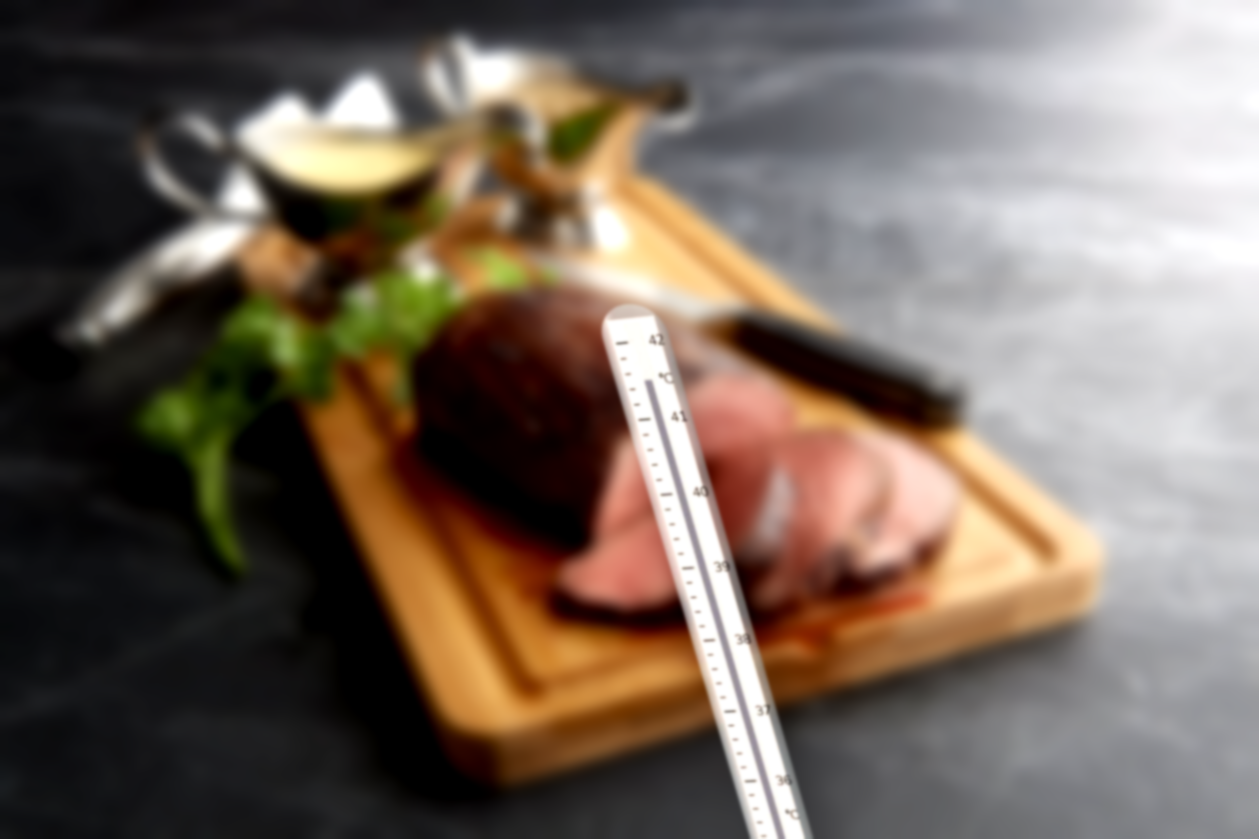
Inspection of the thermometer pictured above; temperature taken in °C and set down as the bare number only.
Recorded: 41.5
